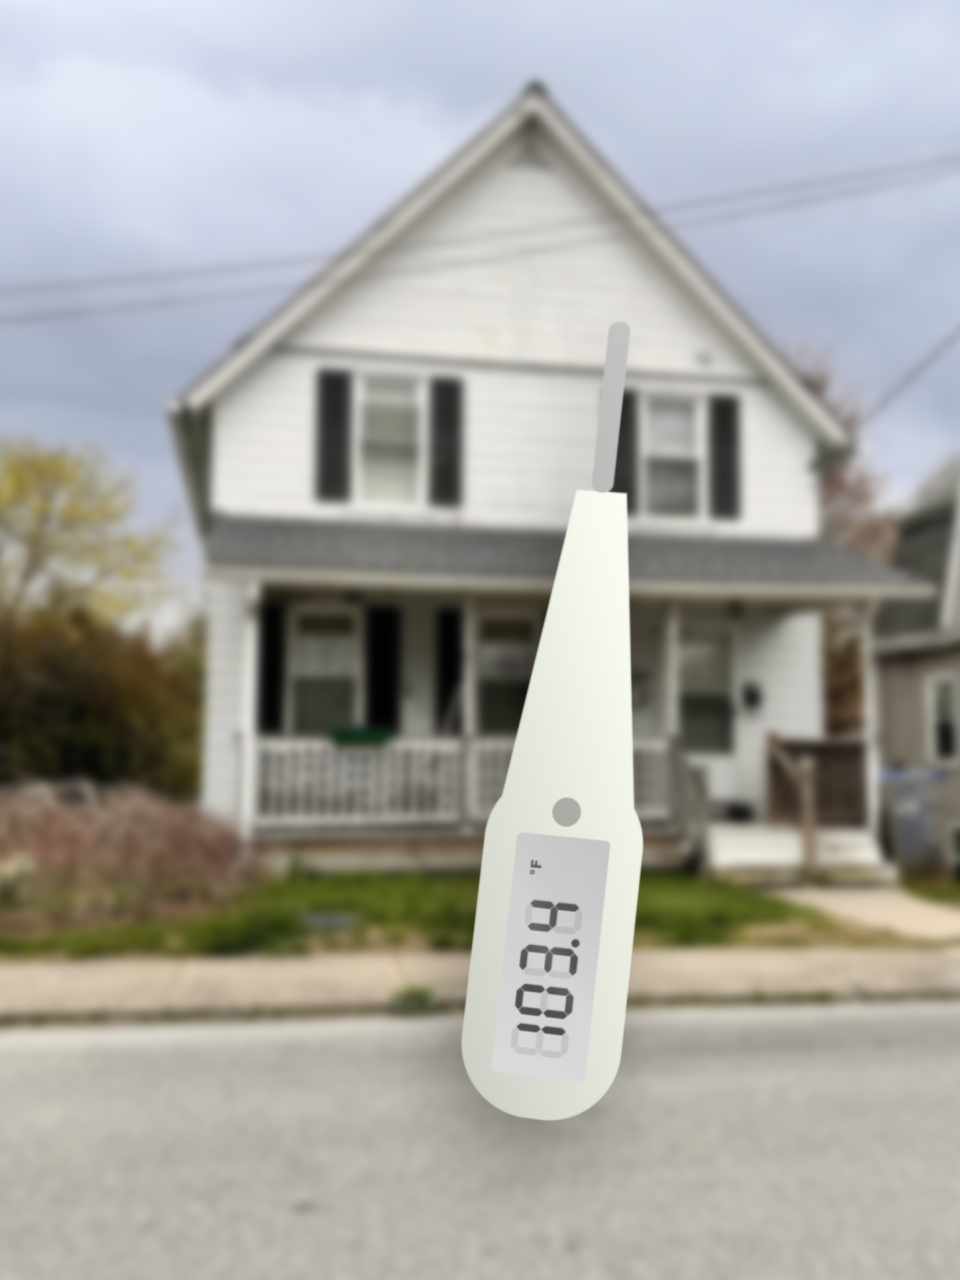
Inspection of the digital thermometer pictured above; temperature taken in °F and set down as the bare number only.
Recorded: 103.4
